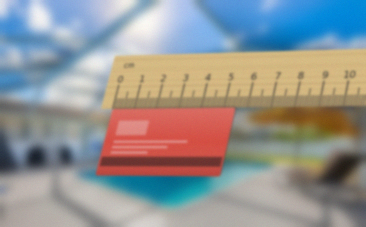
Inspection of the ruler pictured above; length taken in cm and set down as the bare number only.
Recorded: 5.5
